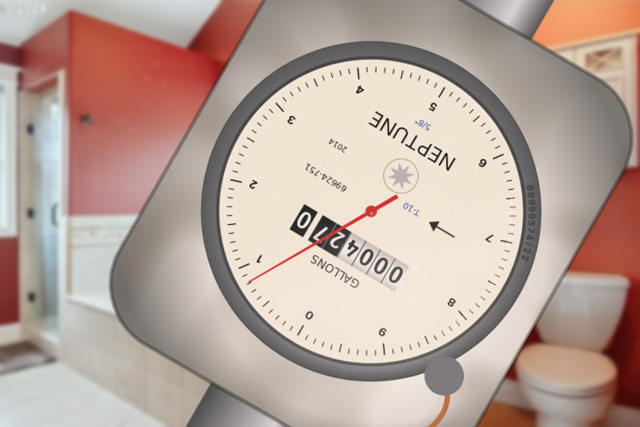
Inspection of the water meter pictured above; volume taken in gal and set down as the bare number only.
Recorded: 4270.8
